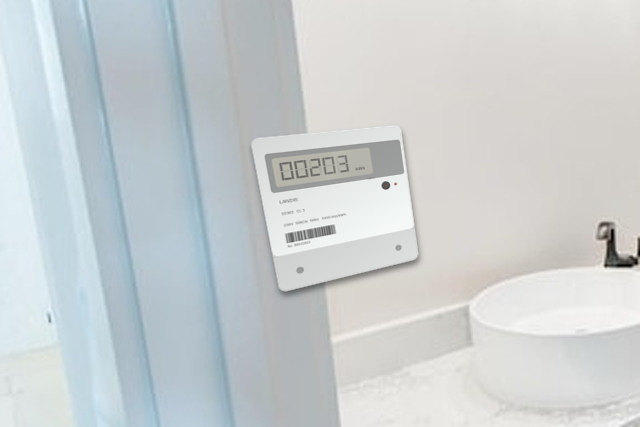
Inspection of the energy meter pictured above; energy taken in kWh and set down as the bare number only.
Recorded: 203
